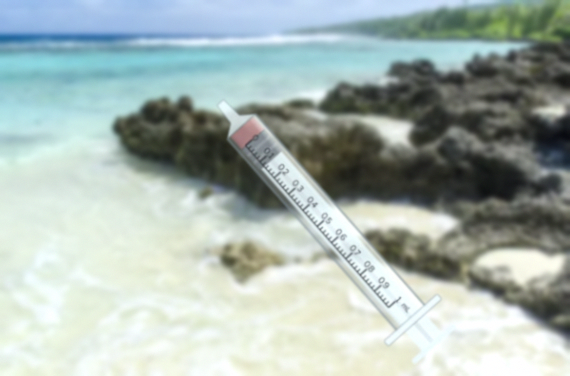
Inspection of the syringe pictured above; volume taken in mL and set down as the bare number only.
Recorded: 0
